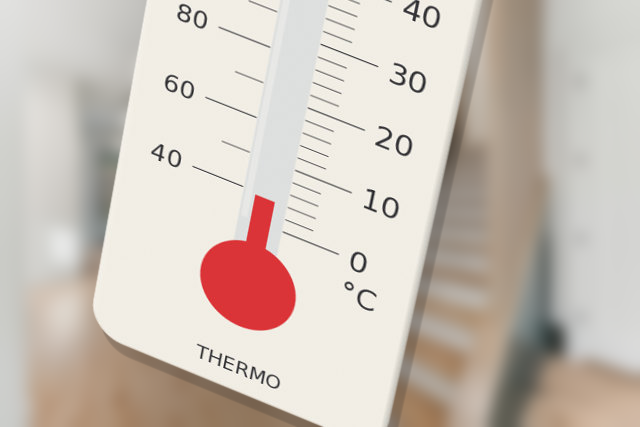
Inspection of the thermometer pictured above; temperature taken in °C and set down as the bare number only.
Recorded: 4
